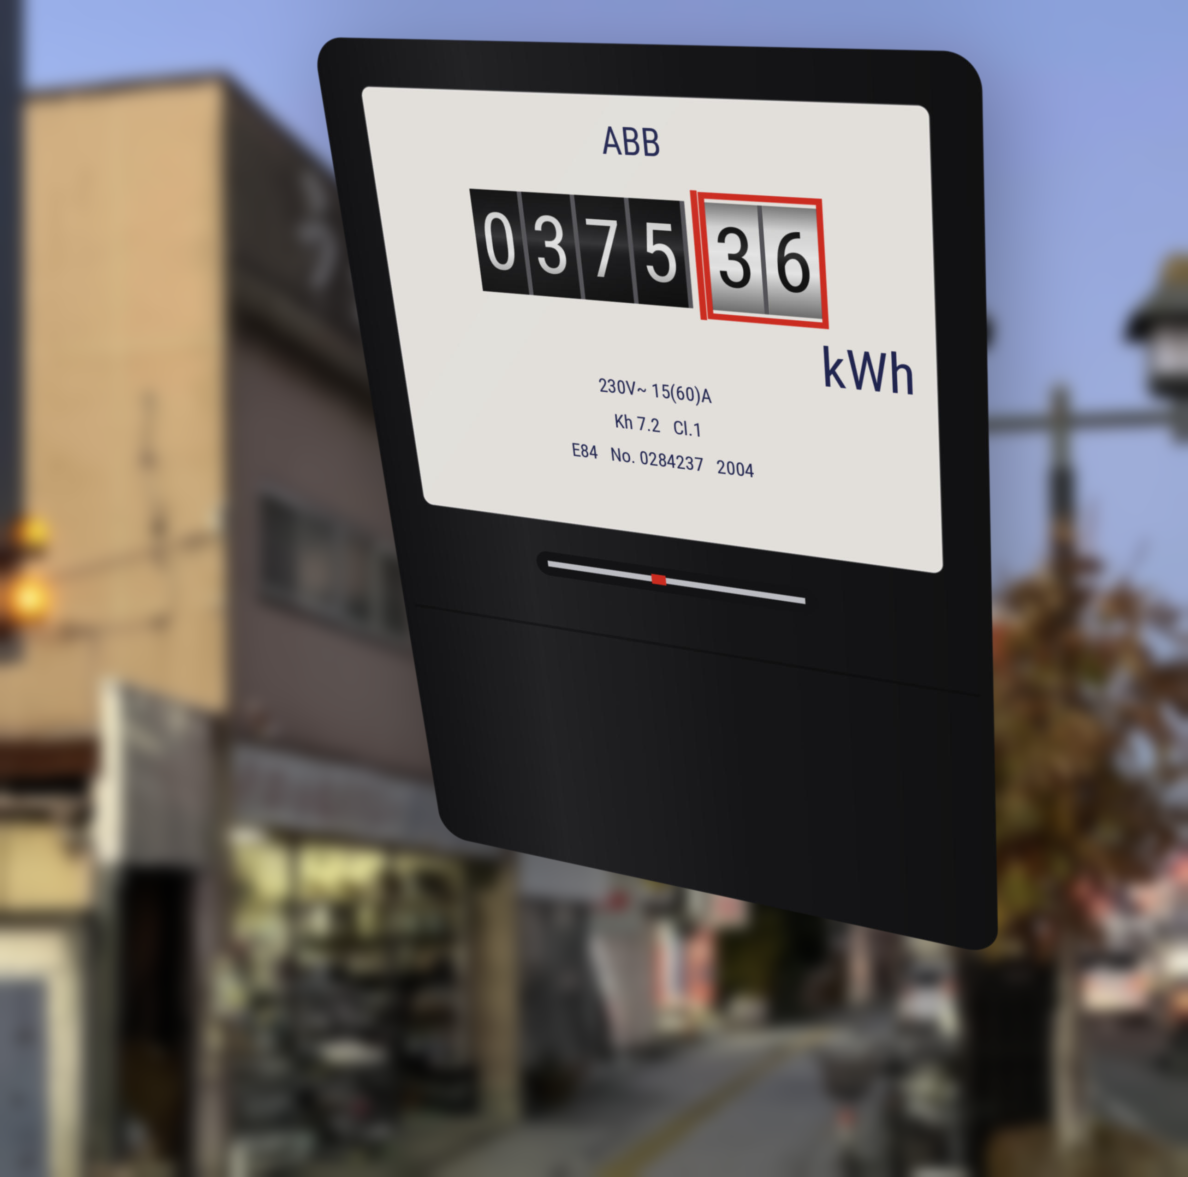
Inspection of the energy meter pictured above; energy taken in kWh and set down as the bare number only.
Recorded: 375.36
